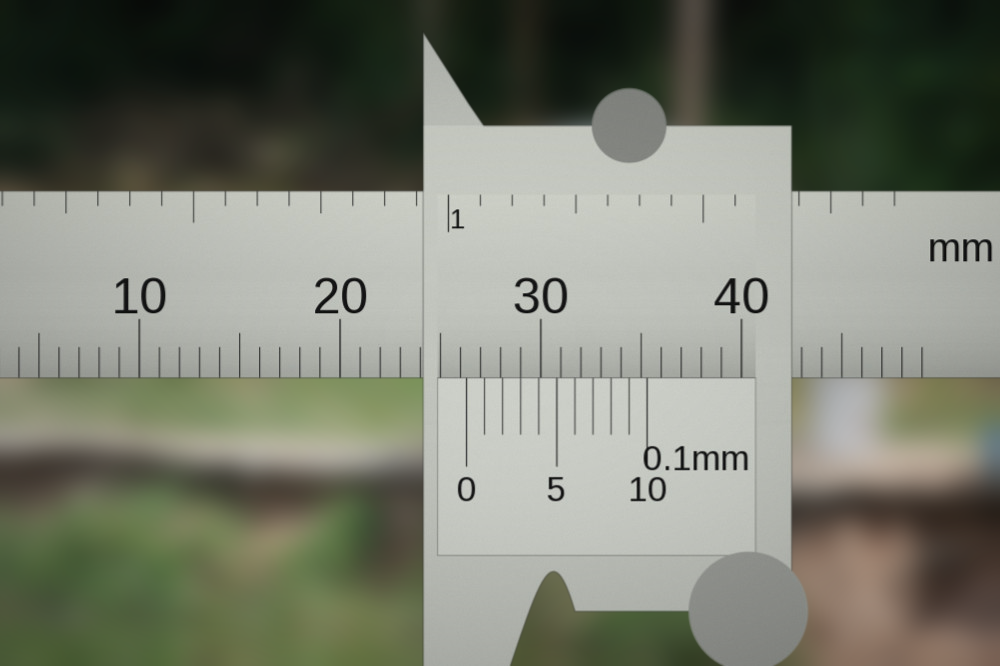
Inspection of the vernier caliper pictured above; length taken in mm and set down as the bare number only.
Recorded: 26.3
